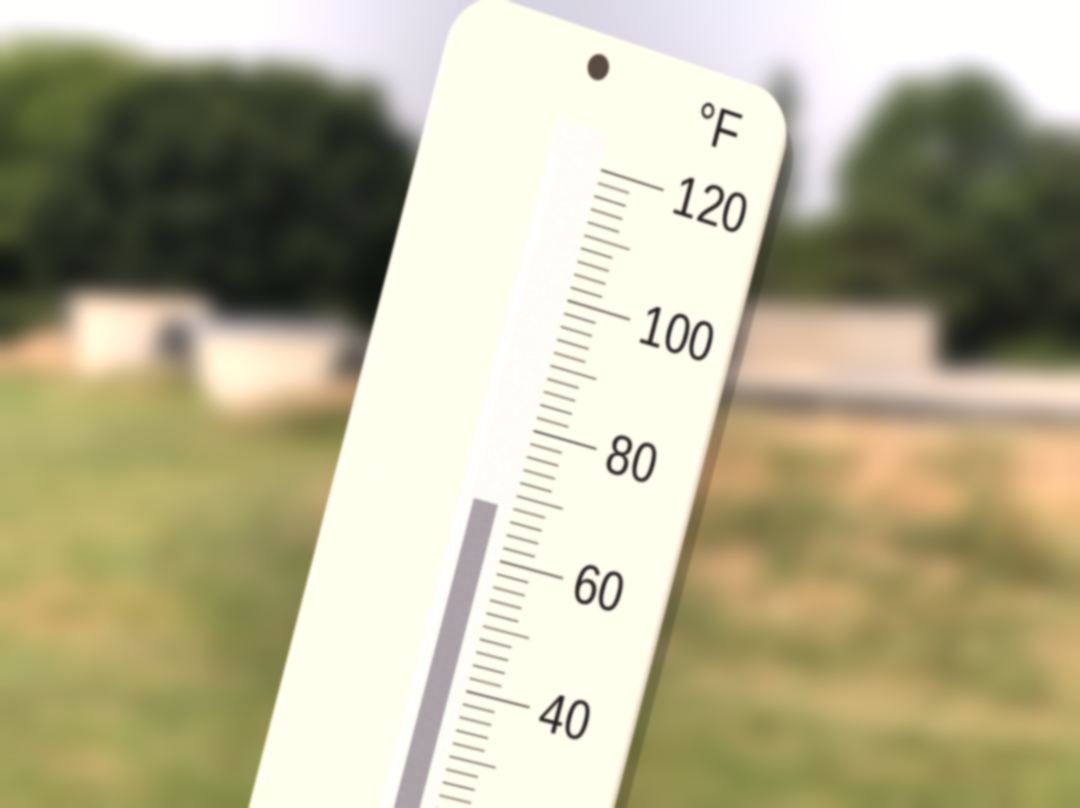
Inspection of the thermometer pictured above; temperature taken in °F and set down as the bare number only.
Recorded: 68
